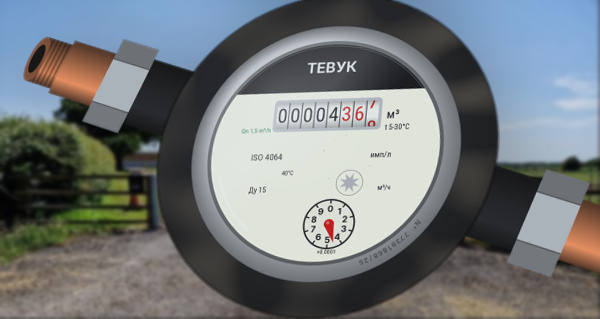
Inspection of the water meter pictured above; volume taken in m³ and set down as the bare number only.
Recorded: 4.3674
